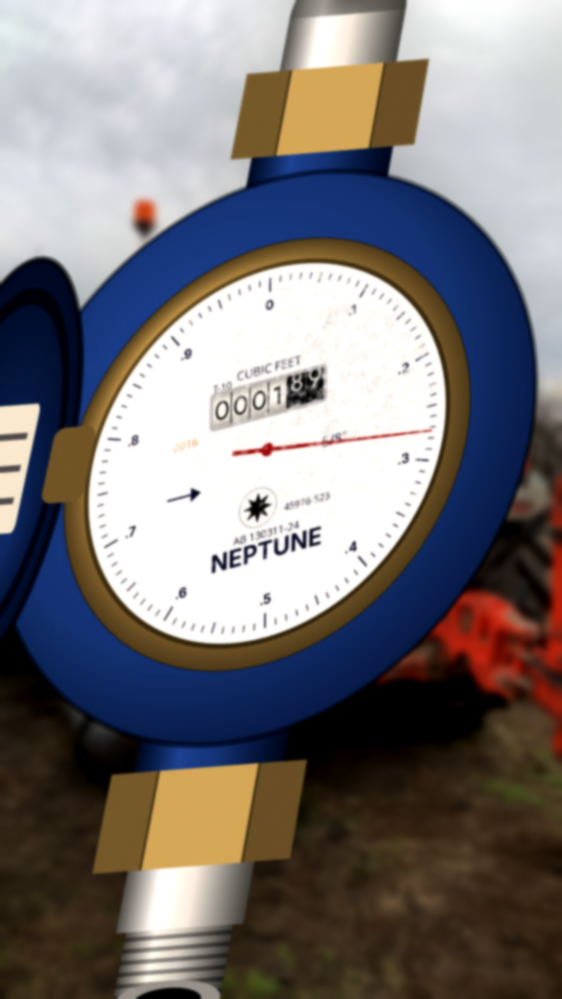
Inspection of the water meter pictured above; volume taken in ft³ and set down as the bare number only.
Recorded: 189.27
